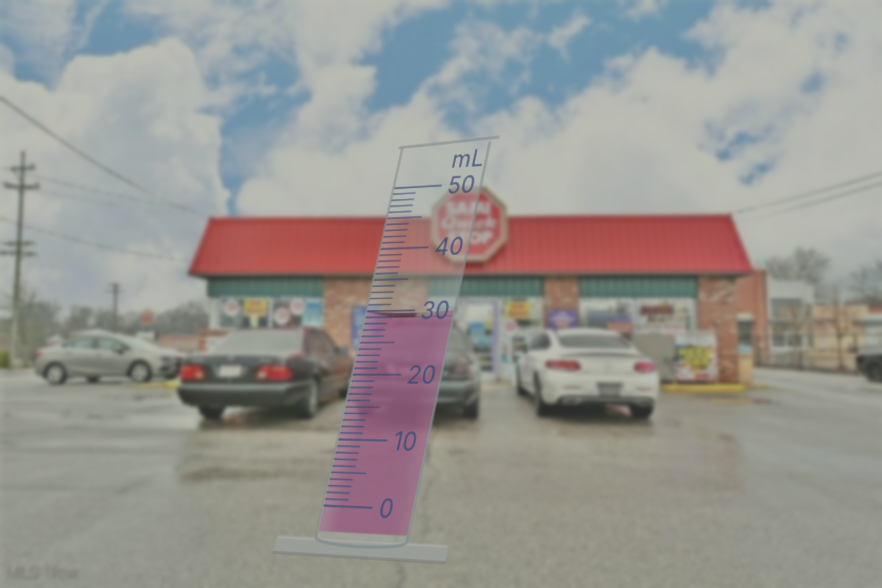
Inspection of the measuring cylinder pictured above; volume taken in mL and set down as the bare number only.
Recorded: 29
